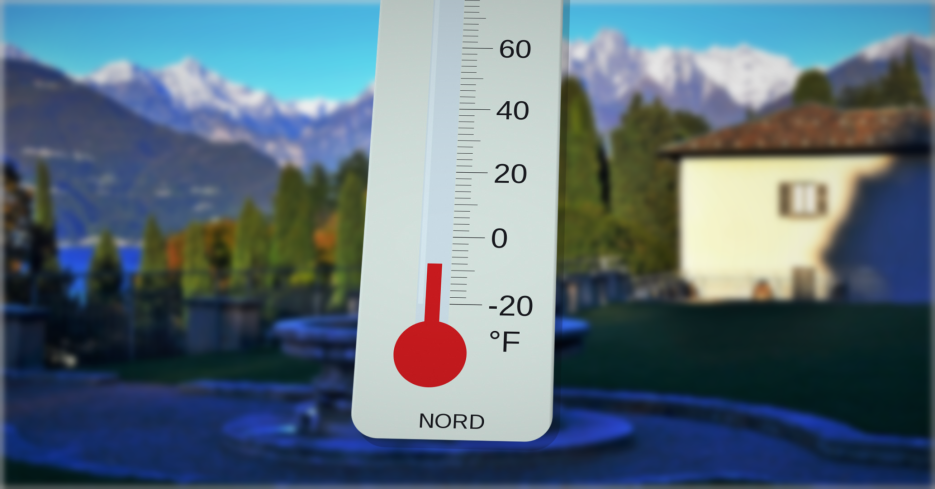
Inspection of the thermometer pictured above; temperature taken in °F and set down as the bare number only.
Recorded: -8
